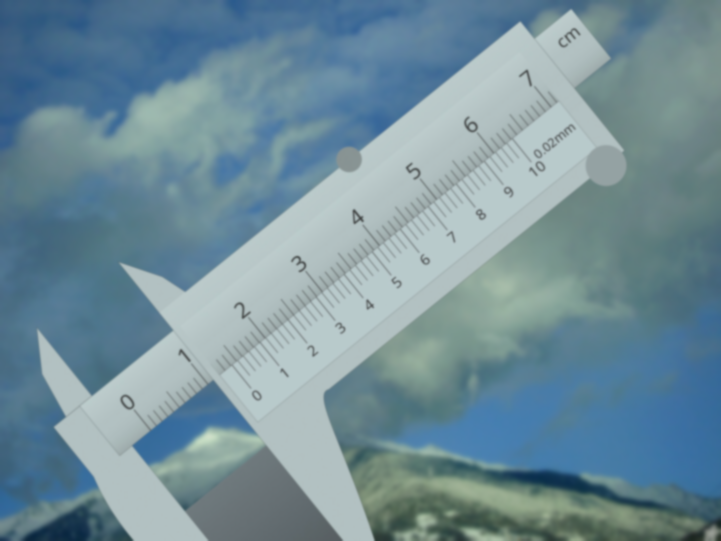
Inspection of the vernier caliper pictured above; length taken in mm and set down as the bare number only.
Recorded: 14.2
